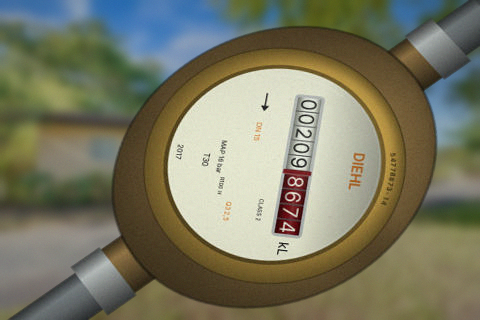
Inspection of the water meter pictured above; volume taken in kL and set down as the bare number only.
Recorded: 209.8674
